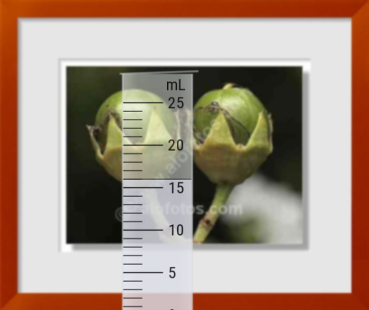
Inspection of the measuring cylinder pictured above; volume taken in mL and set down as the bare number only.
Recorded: 16
